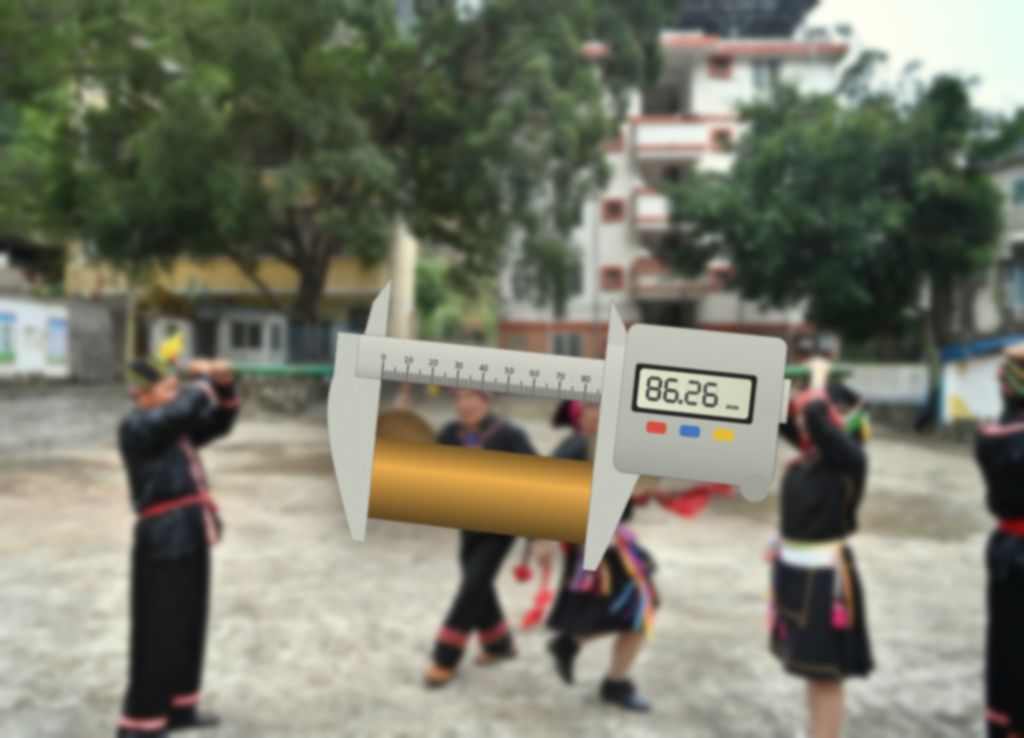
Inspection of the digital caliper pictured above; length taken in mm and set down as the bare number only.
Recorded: 86.26
